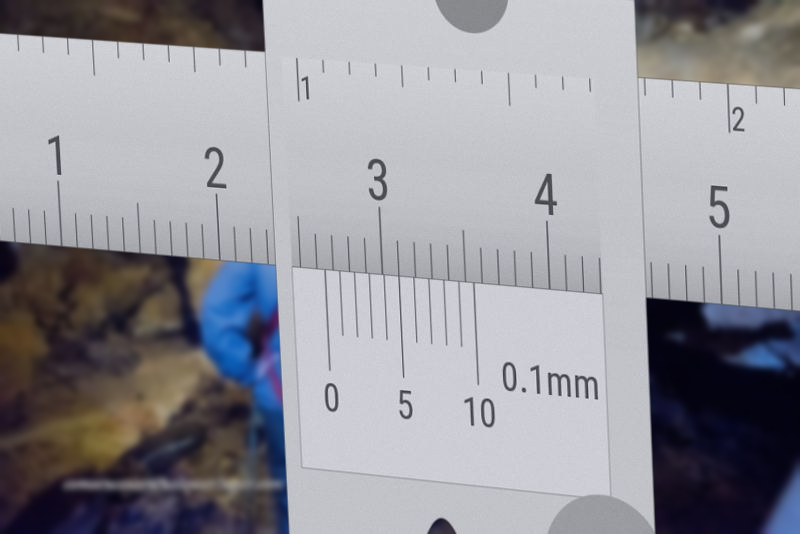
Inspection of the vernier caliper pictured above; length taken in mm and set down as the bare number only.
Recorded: 26.5
